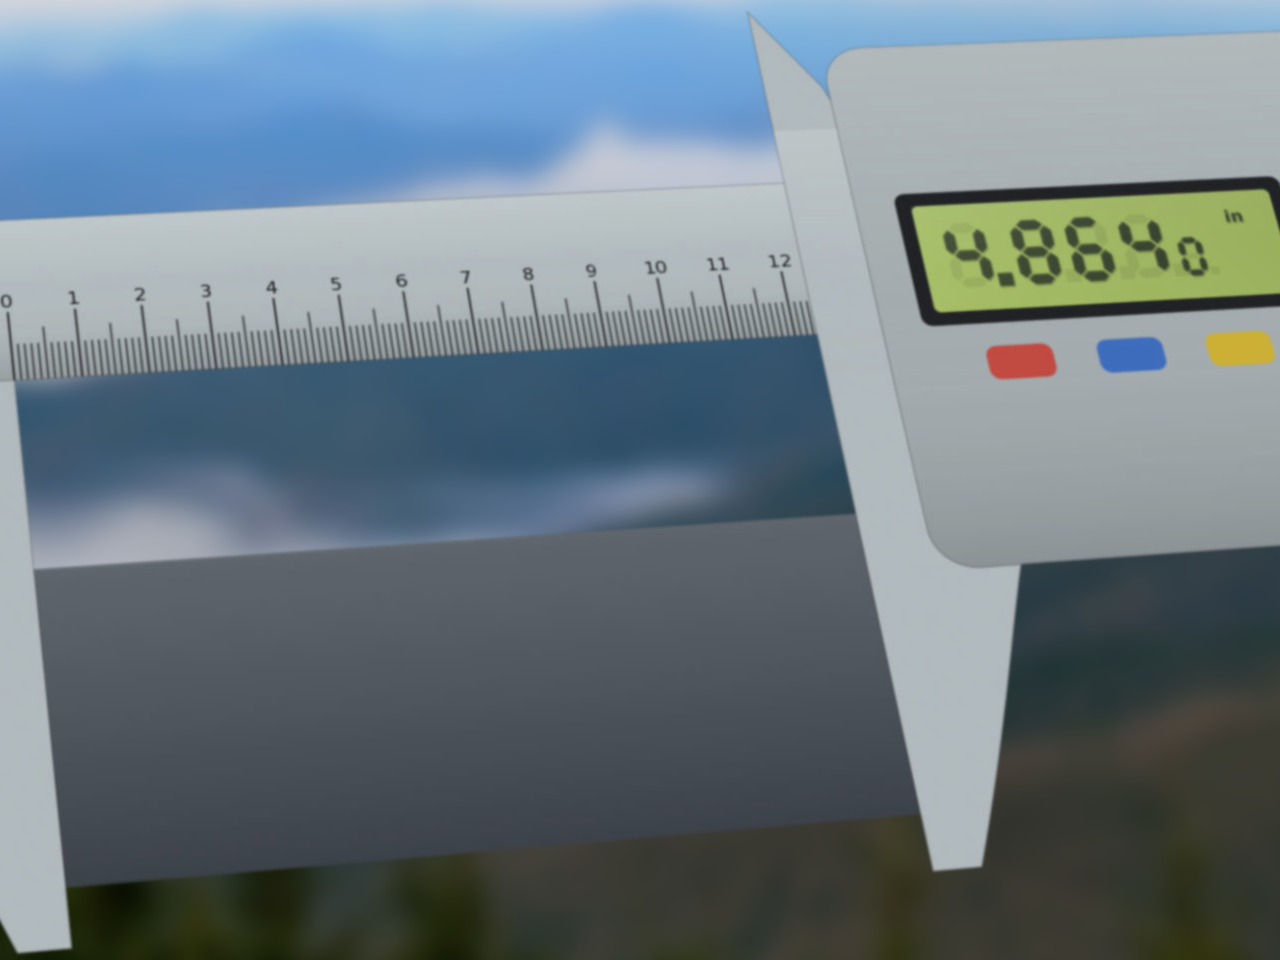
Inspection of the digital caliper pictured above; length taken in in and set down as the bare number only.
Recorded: 4.8640
